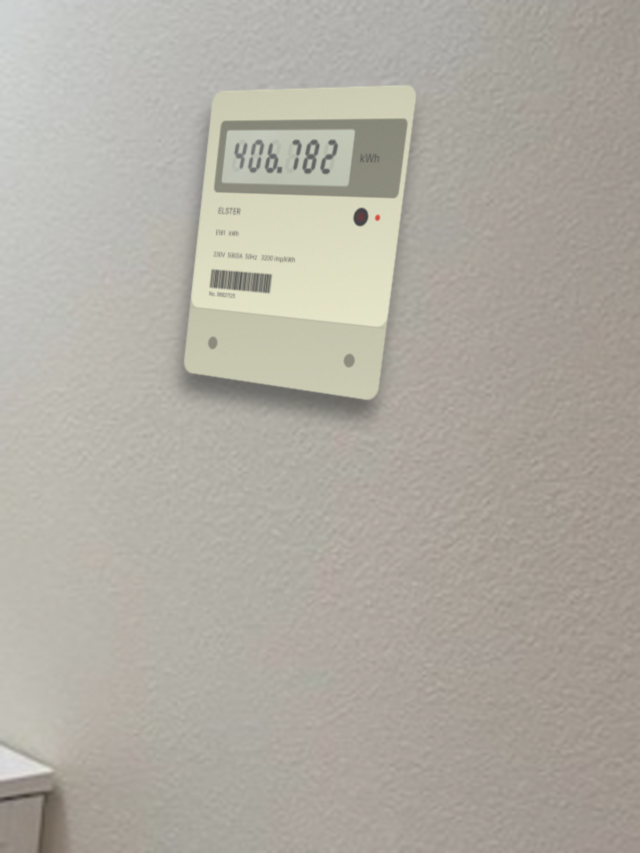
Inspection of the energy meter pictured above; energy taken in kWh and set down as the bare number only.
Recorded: 406.782
